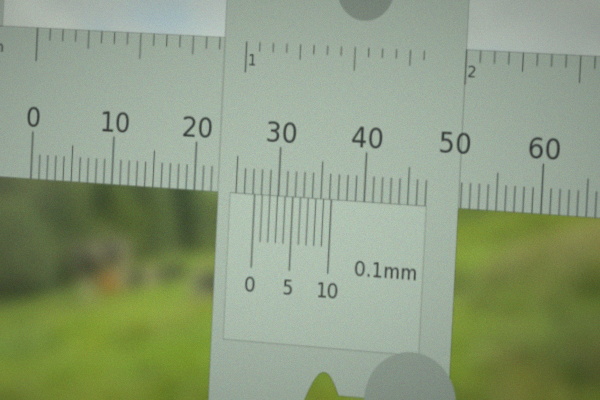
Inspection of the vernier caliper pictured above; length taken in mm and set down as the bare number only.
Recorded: 27.2
